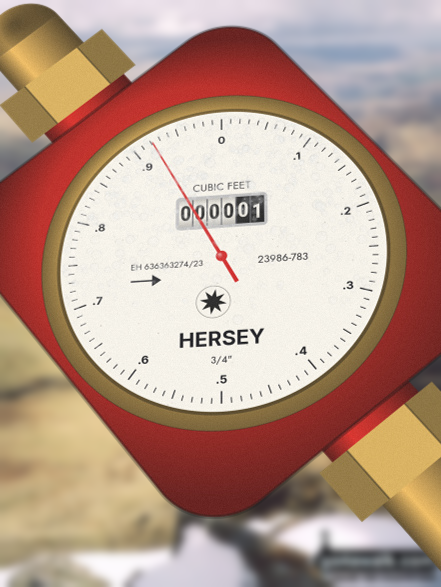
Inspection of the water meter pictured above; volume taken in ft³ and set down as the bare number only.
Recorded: 0.92
